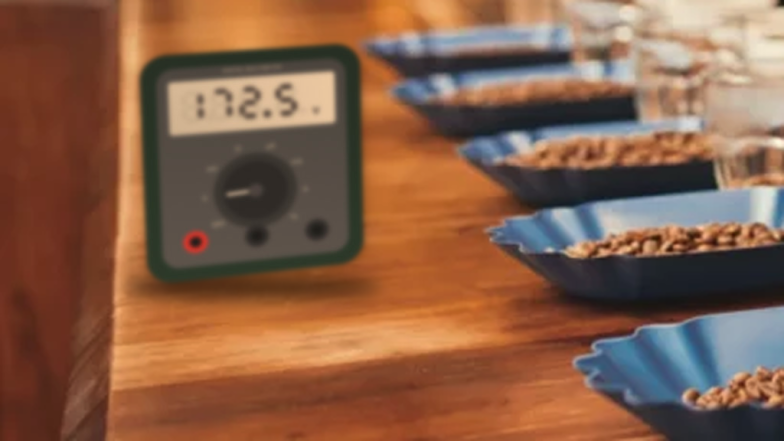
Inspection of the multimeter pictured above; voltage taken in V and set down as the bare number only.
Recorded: 172.5
